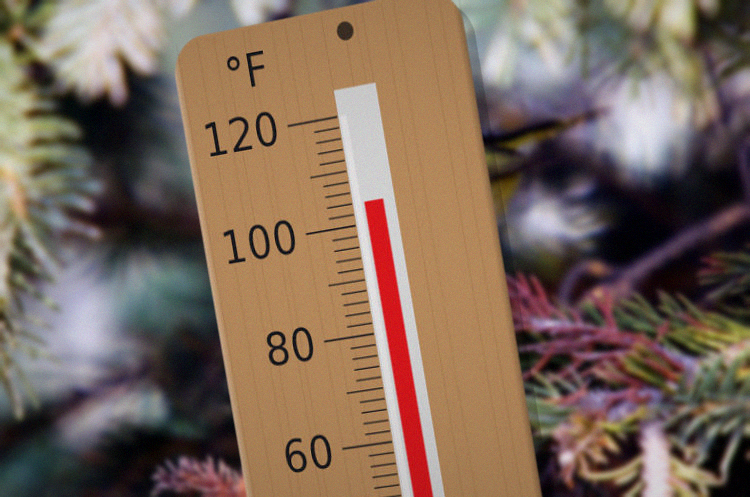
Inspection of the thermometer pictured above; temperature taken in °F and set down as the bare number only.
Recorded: 104
